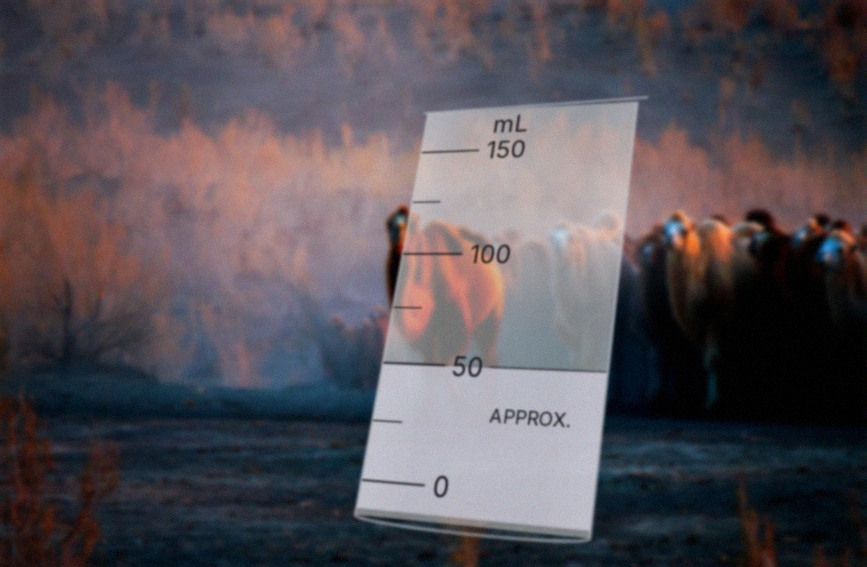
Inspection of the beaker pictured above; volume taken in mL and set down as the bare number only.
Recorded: 50
